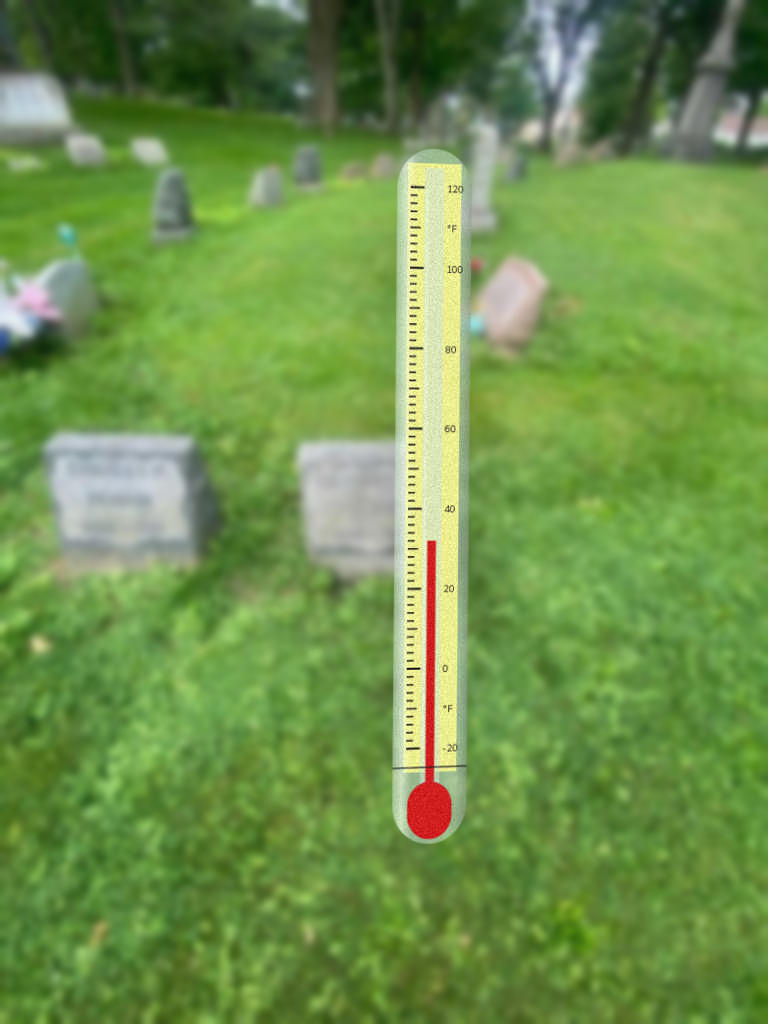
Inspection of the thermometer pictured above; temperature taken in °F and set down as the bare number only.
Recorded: 32
